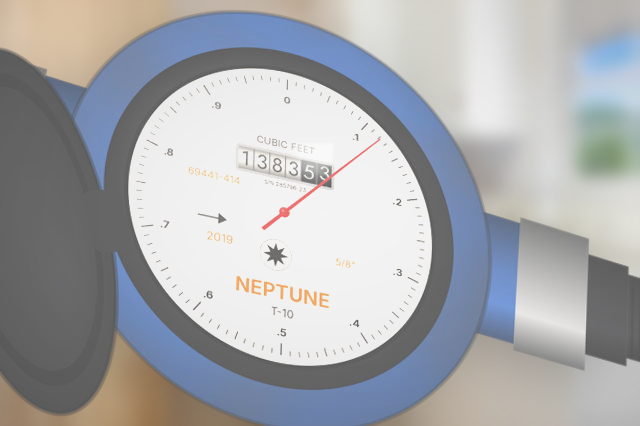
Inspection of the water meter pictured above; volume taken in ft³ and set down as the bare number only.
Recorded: 138353.12
